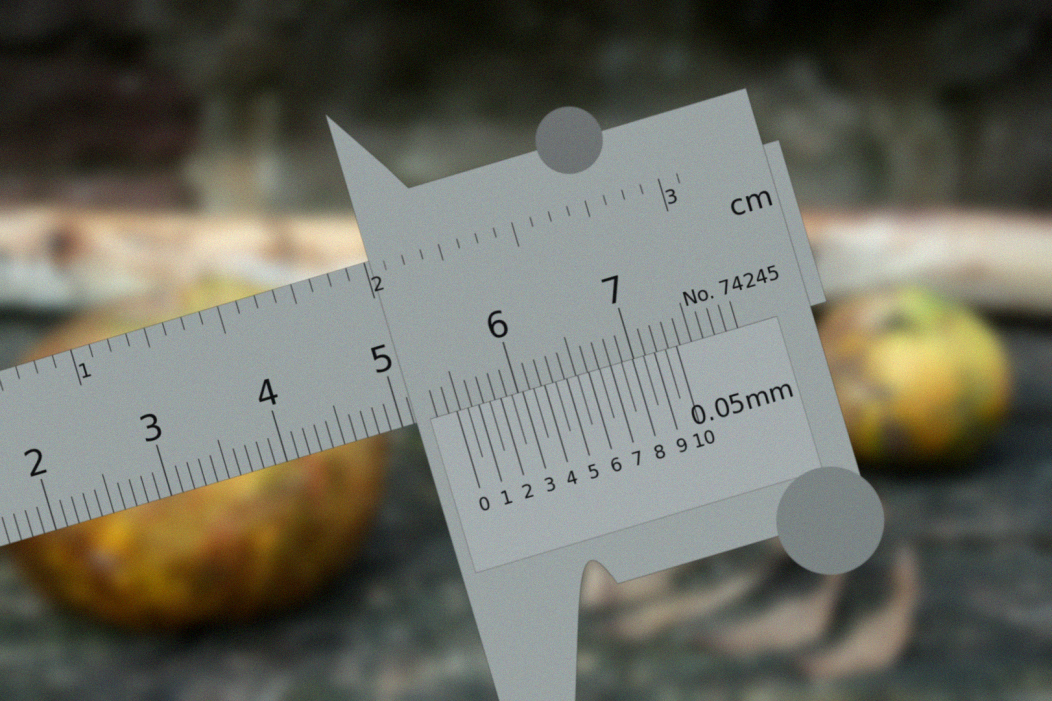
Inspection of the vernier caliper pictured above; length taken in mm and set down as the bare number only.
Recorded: 54.7
